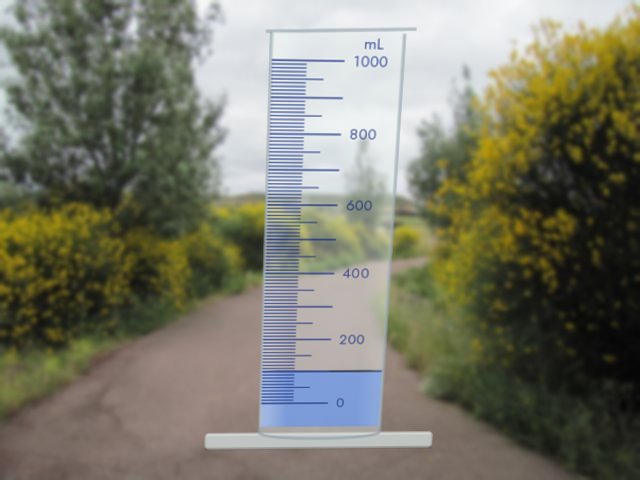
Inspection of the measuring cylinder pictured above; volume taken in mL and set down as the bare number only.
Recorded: 100
